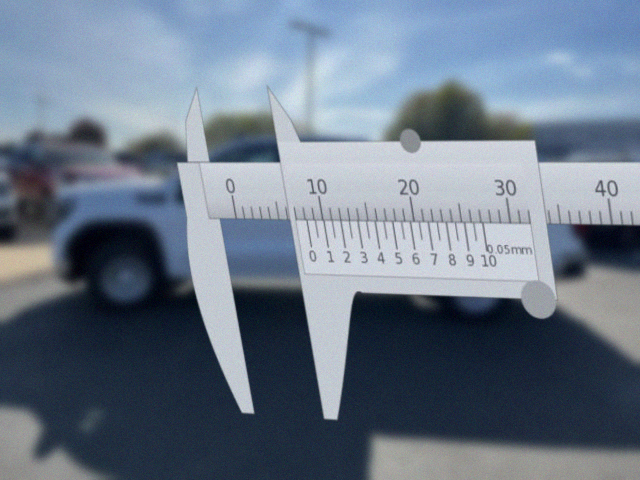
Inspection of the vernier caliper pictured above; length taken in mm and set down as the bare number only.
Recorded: 8.2
